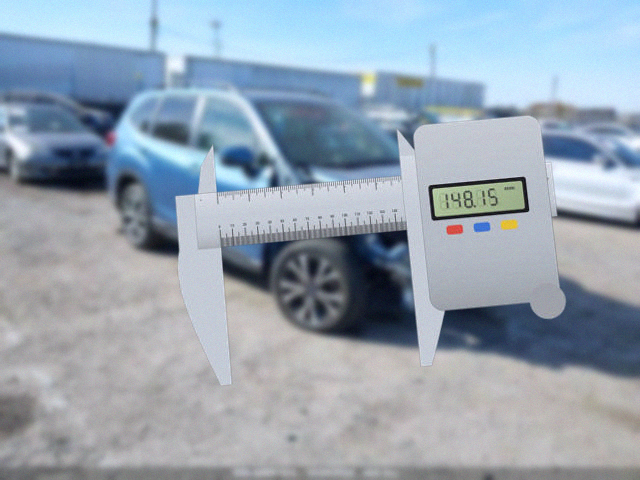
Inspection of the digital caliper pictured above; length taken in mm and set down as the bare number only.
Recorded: 148.15
